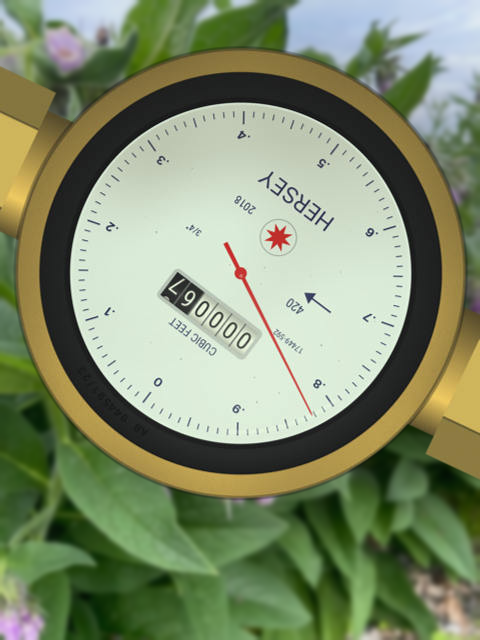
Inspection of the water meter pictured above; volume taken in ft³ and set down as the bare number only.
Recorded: 66.82
